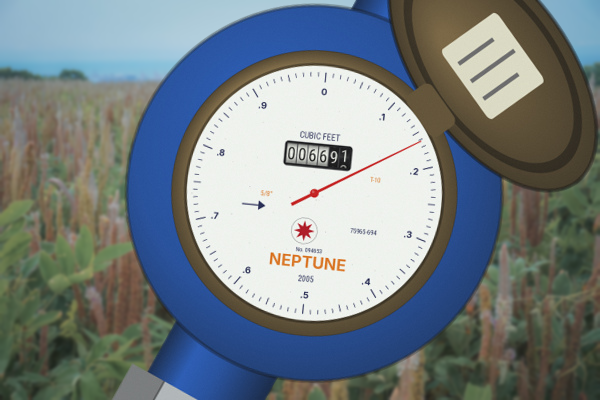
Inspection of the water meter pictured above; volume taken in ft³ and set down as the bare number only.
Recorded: 6691.16
